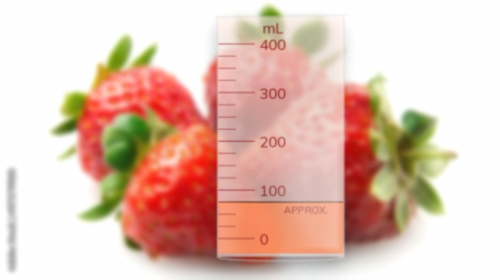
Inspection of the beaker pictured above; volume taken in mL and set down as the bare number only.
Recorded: 75
